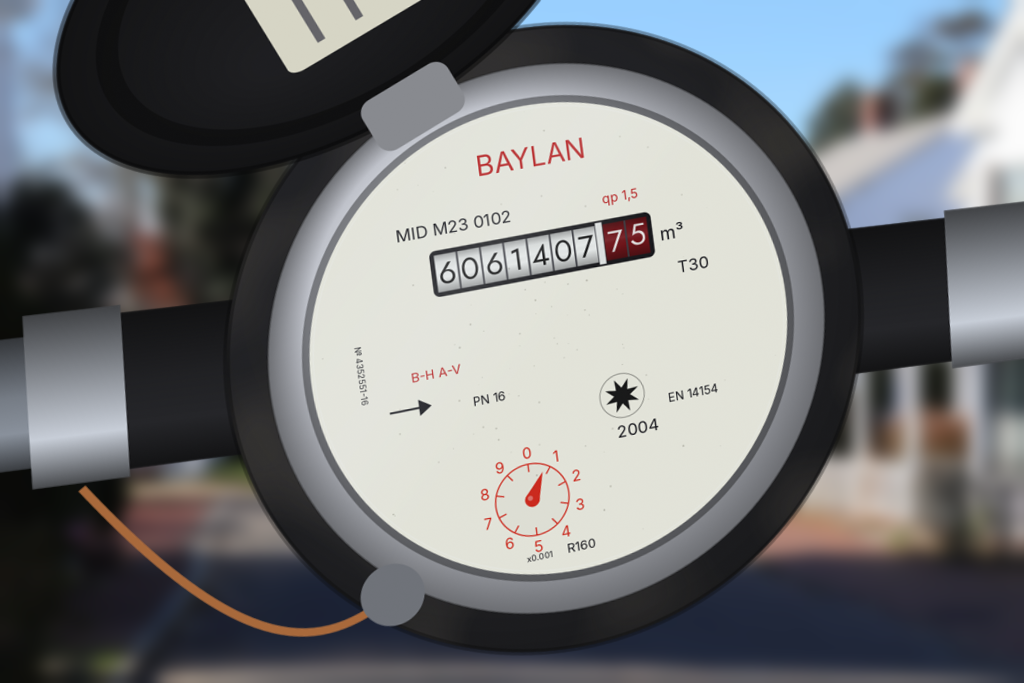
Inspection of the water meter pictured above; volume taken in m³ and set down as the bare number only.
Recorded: 6061407.750
